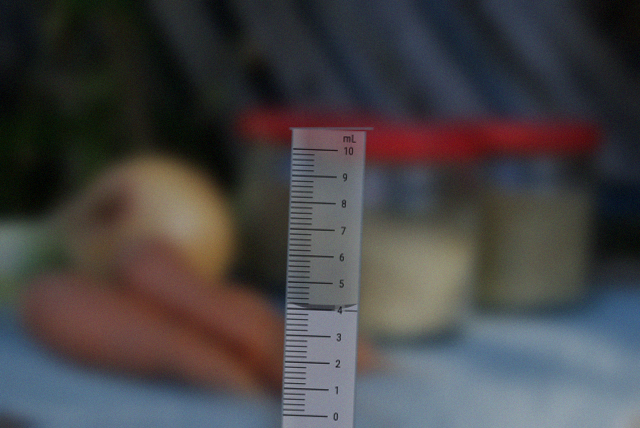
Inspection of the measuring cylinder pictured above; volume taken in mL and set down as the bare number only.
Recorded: 4
